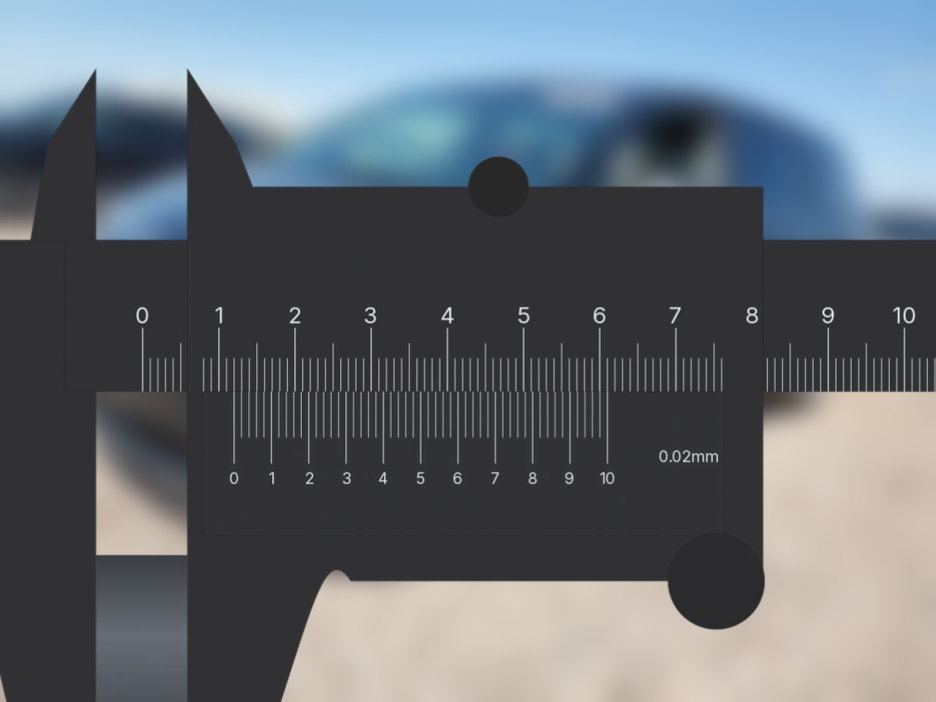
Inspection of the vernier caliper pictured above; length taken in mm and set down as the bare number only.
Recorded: 12.0
